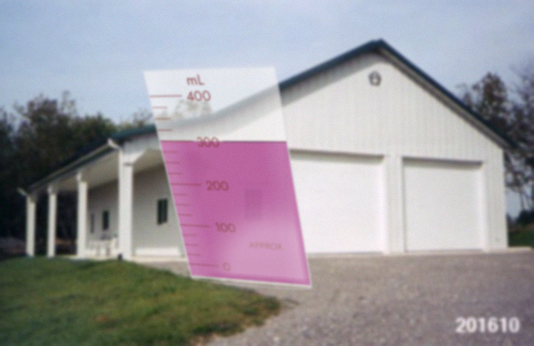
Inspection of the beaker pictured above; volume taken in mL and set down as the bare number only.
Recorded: 300
